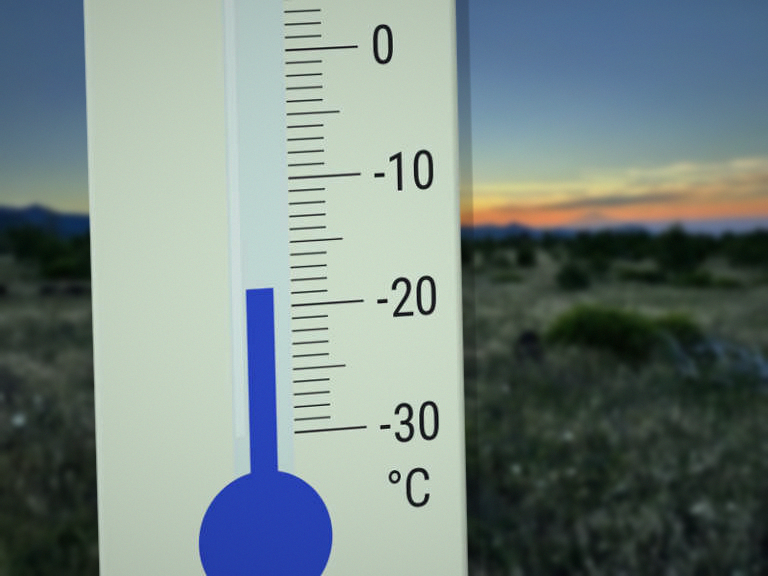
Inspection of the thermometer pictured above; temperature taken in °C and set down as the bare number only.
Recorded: -18.5
